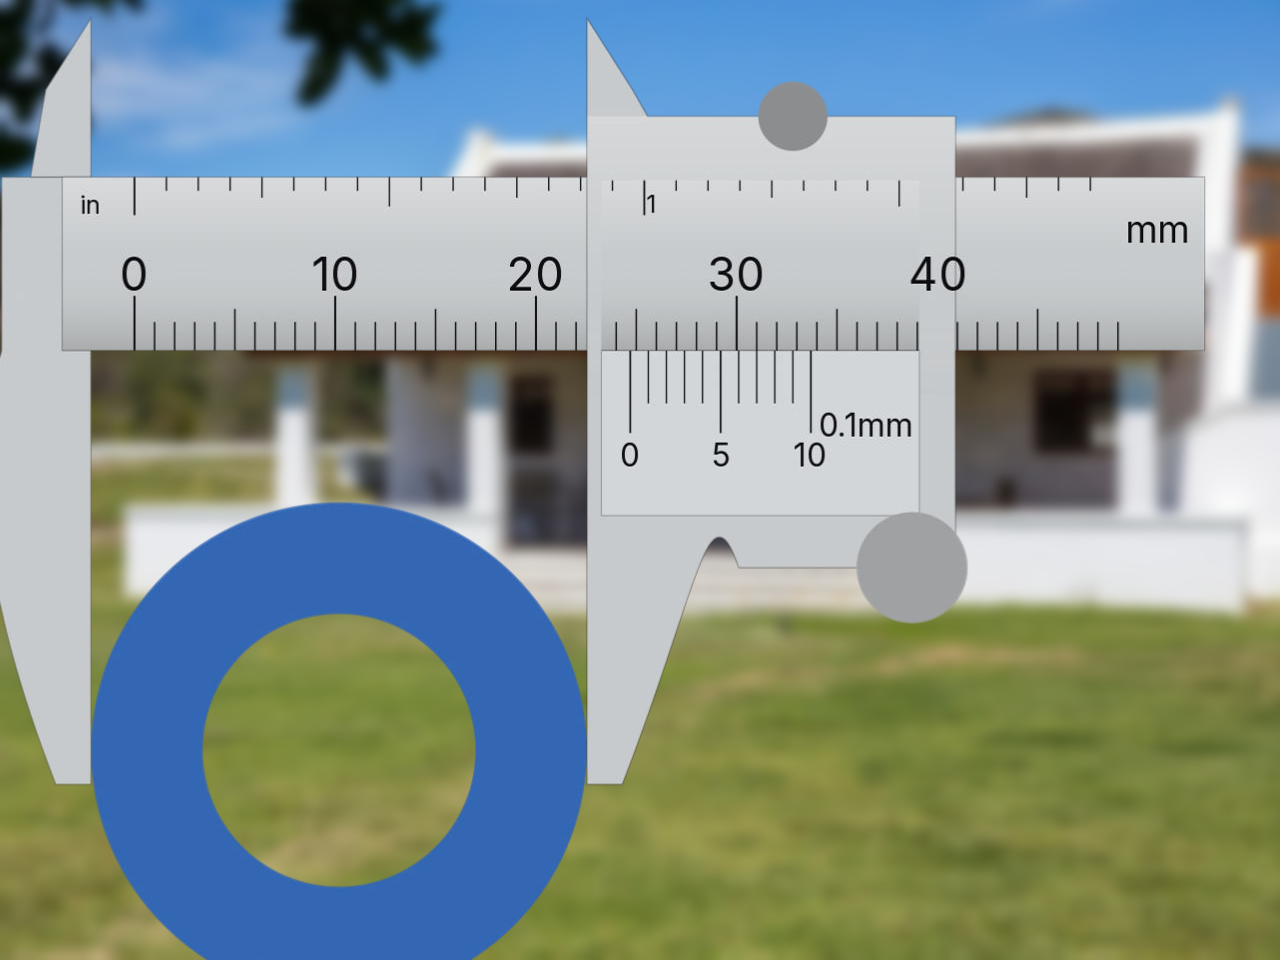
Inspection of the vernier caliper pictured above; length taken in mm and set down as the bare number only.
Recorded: 24.7
